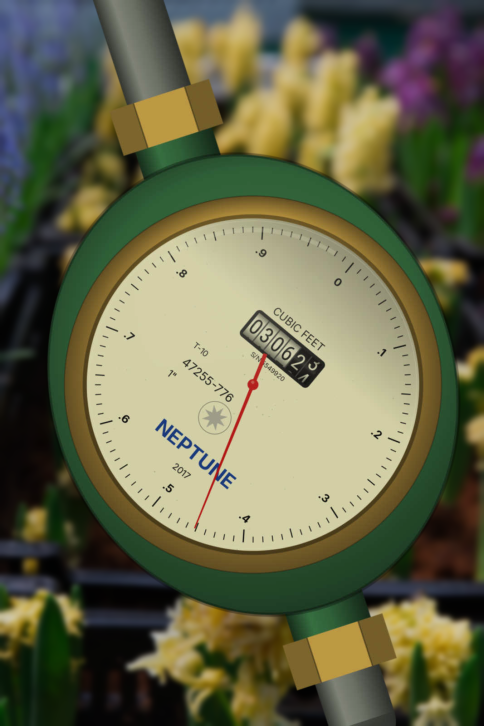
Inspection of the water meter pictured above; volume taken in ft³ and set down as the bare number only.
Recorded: 30623.45
